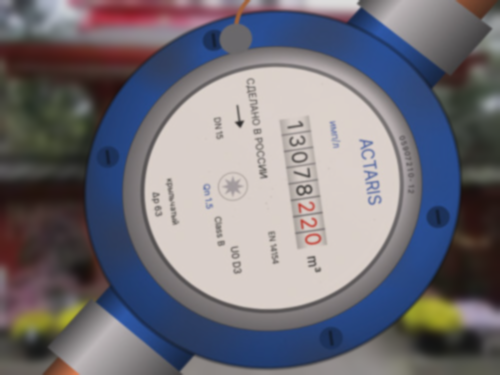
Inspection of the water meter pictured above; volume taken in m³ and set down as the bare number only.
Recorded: 13078.220
